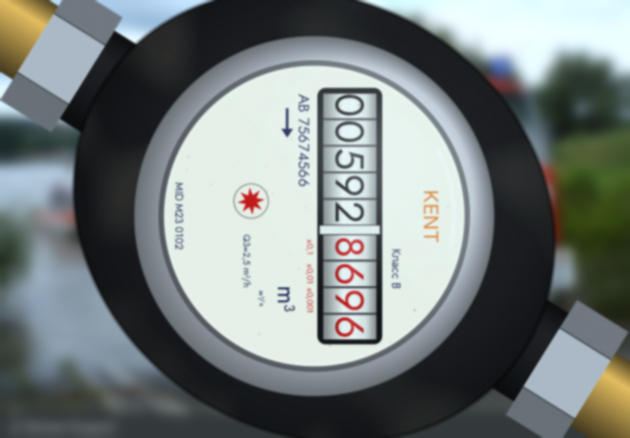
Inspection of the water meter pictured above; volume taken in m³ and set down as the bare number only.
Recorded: 592.8696
